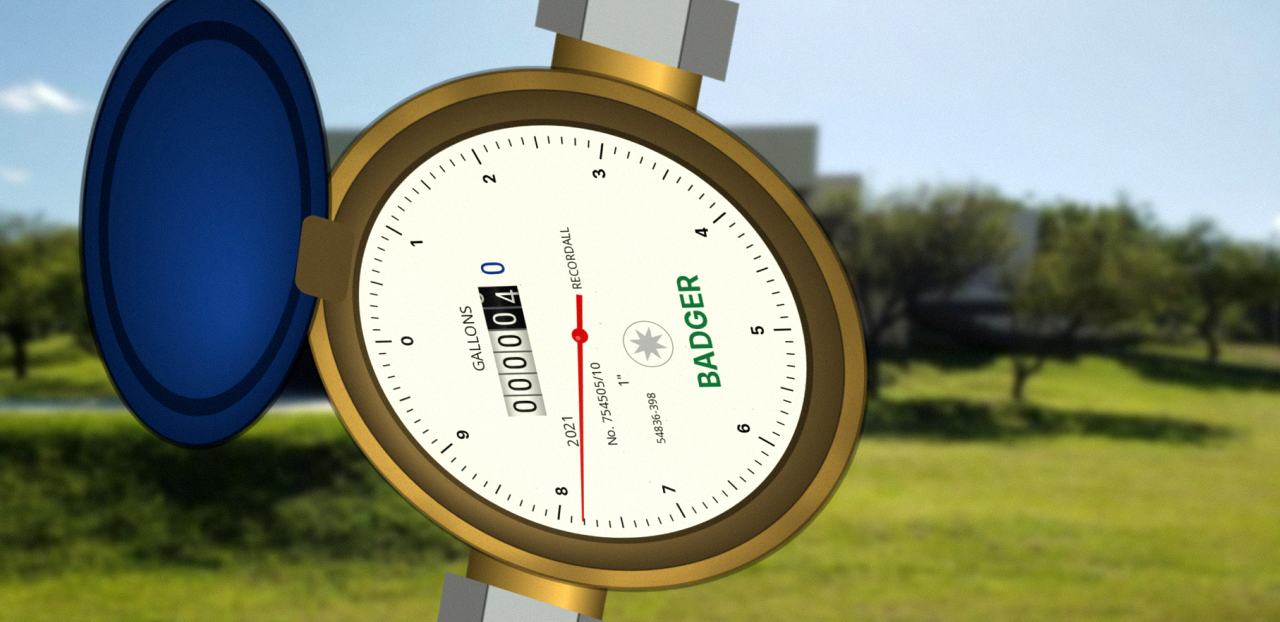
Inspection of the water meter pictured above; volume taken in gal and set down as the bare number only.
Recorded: 37.8
